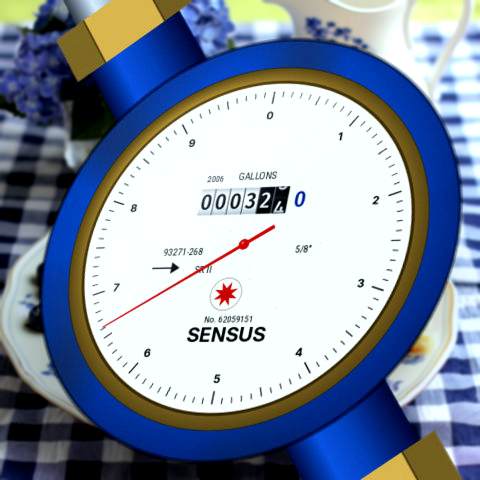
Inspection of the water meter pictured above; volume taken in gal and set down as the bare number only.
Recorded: 3236.6
